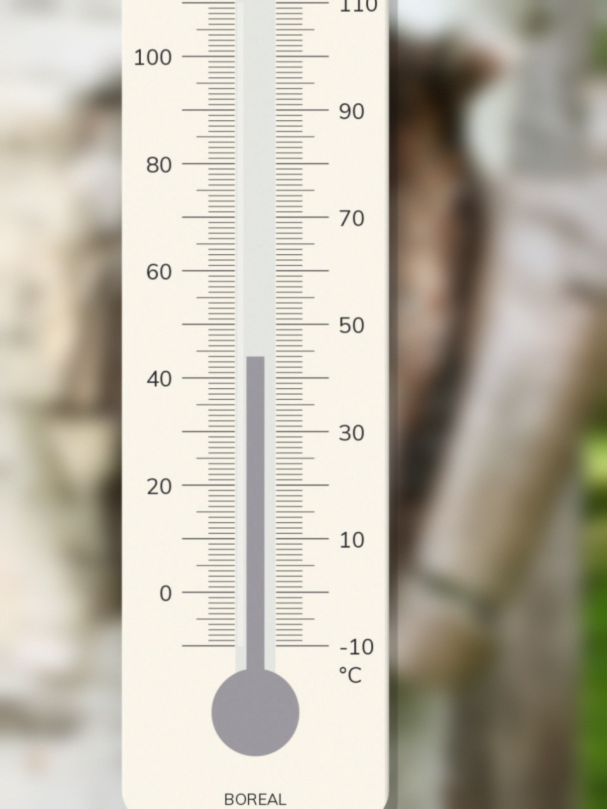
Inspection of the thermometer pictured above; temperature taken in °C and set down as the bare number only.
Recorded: 44
